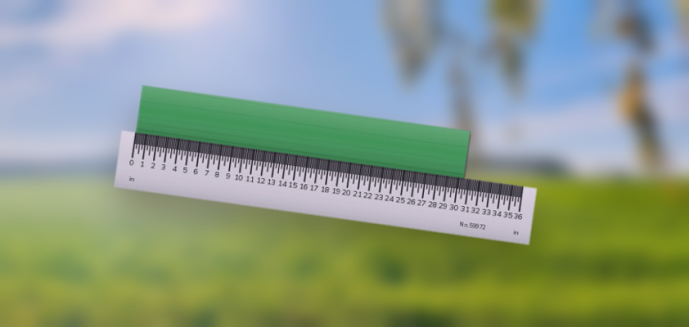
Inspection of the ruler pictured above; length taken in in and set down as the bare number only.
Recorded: 30.5
